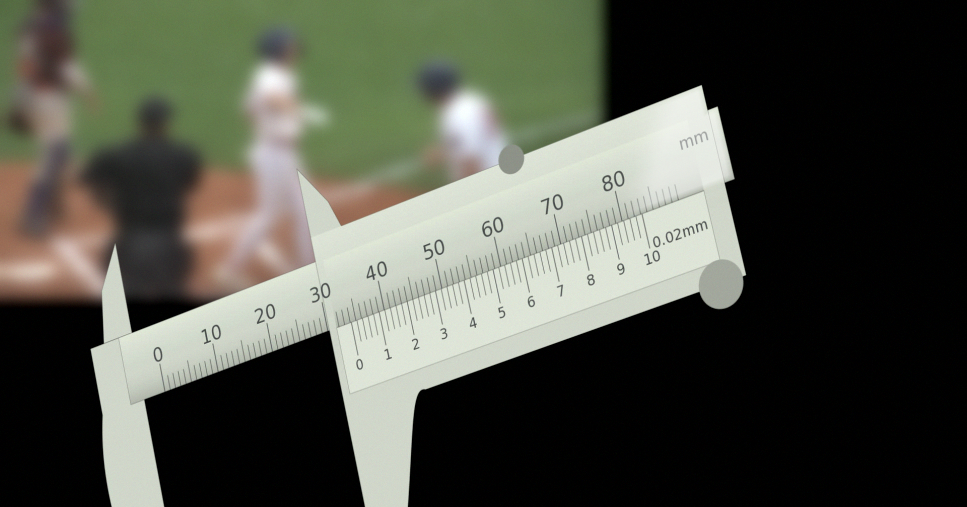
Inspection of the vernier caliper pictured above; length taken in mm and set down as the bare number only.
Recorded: 34.2
